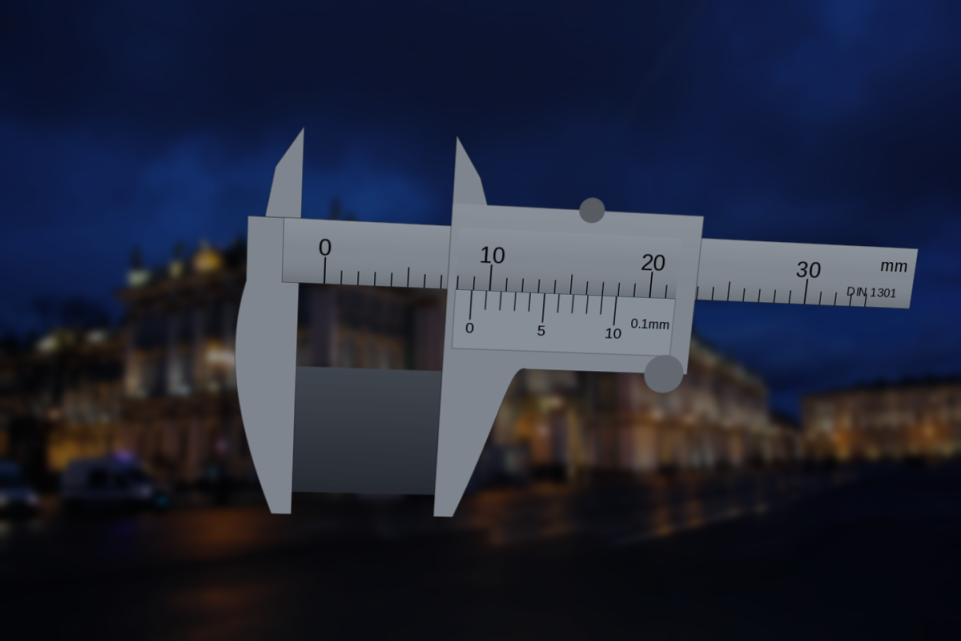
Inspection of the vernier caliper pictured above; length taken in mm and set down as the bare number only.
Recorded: 8.9
